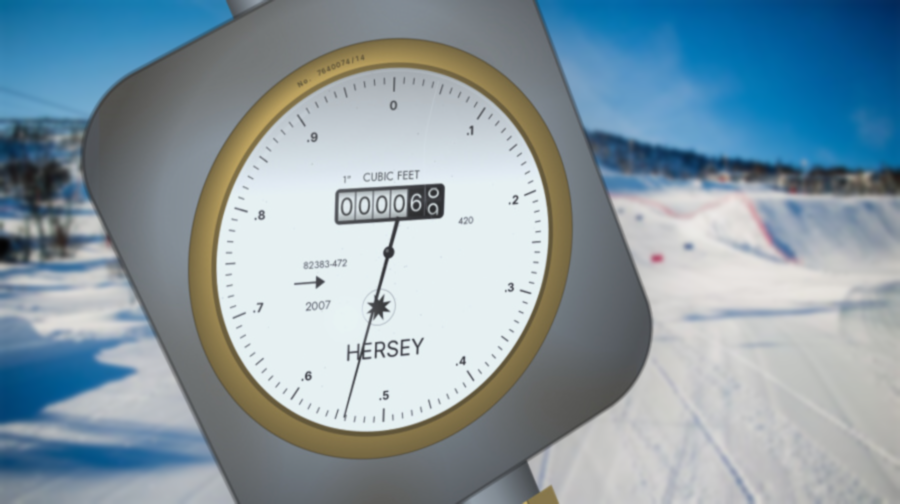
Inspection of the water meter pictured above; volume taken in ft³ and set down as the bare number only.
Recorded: 68.54
